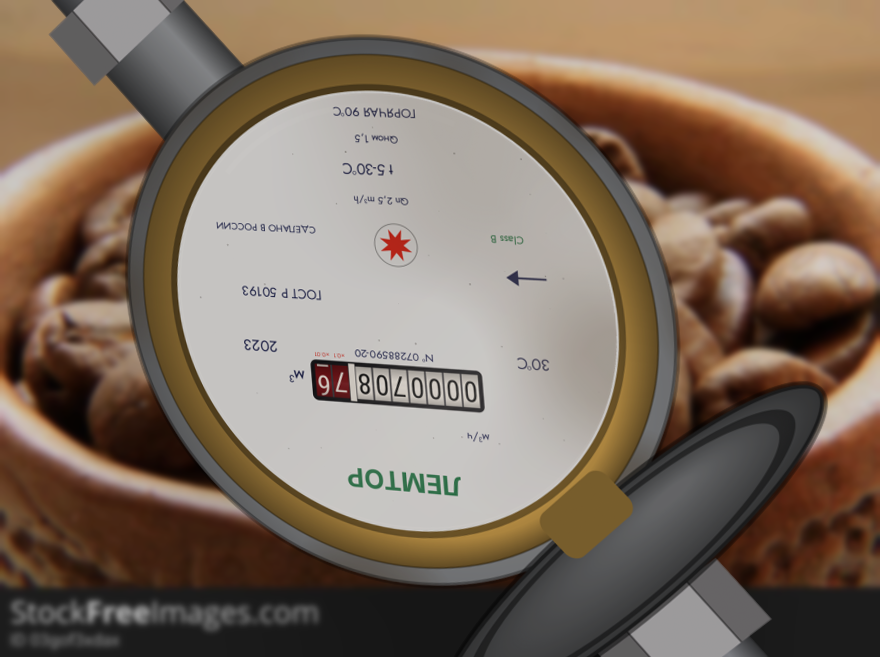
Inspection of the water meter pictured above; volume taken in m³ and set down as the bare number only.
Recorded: 708.76
